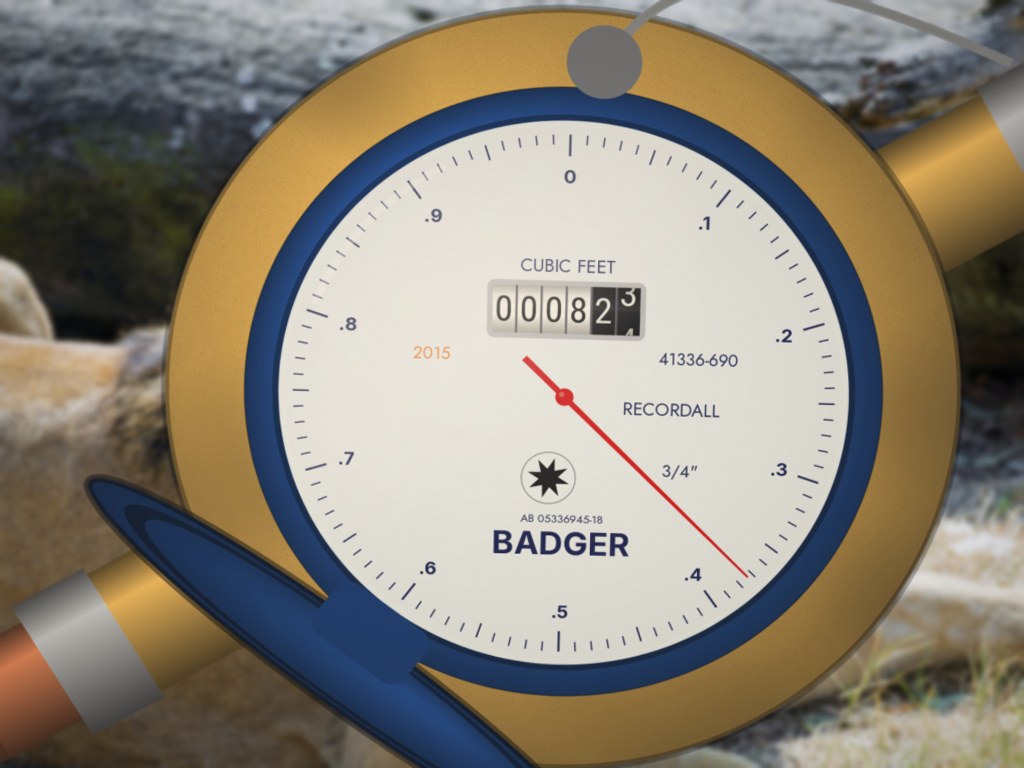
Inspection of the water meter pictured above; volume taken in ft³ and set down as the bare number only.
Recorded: 823.37
